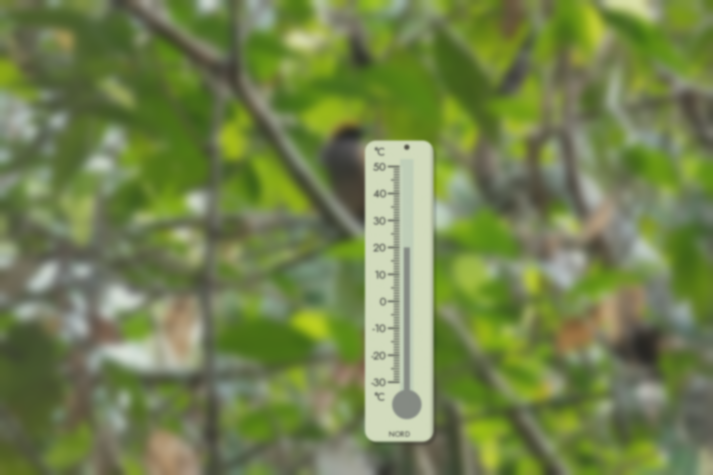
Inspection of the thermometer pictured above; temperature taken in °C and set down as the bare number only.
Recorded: 20
